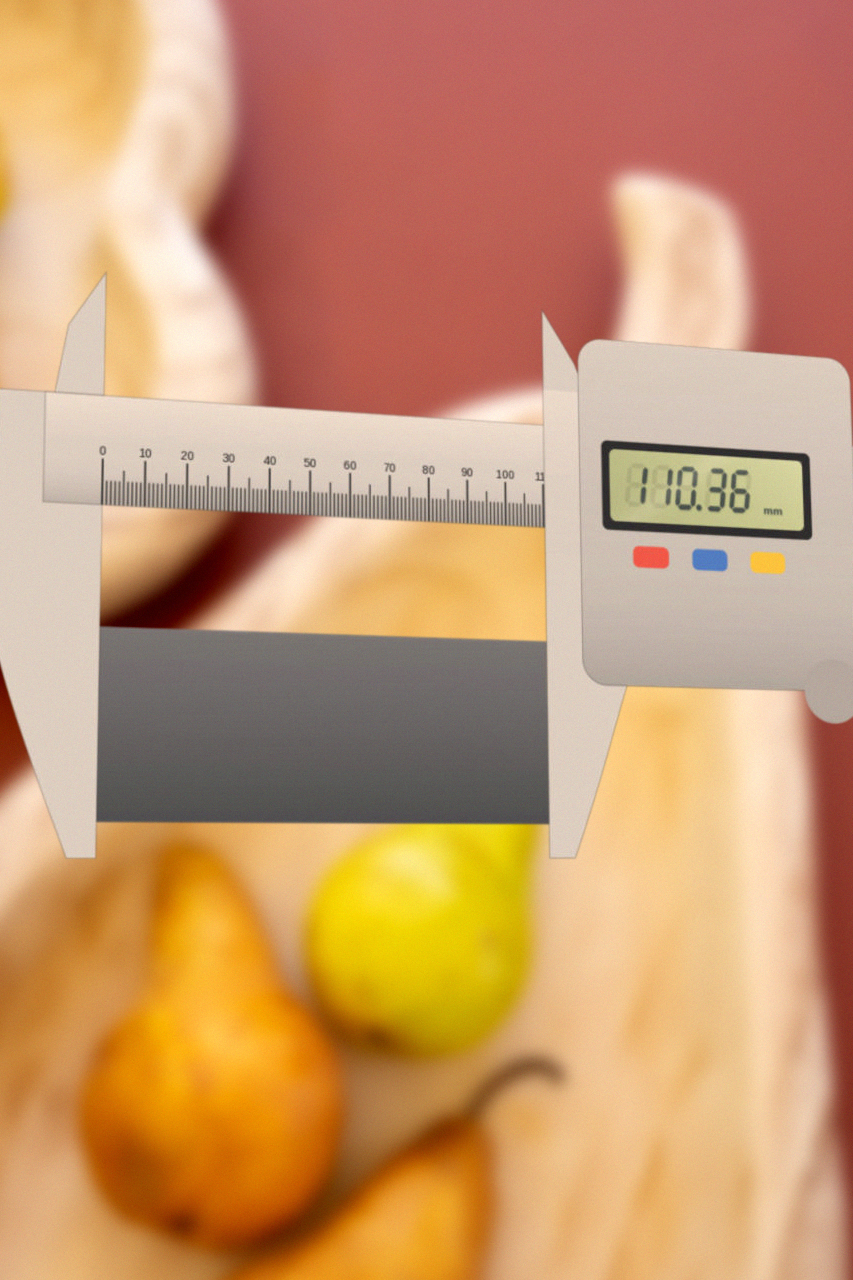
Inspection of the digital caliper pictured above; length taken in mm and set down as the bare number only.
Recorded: 110.36
